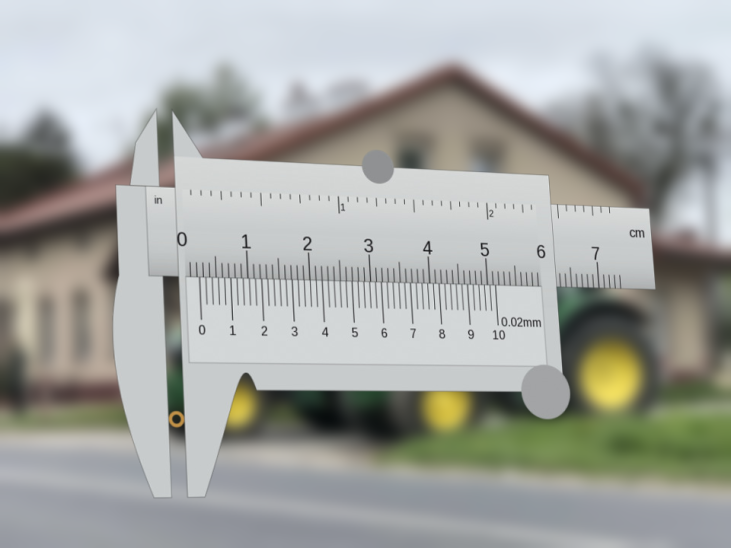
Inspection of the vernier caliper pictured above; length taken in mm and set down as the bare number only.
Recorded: 2.4
